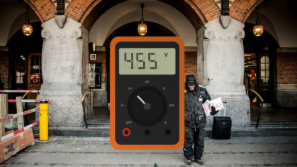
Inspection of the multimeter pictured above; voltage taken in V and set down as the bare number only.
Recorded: 455
